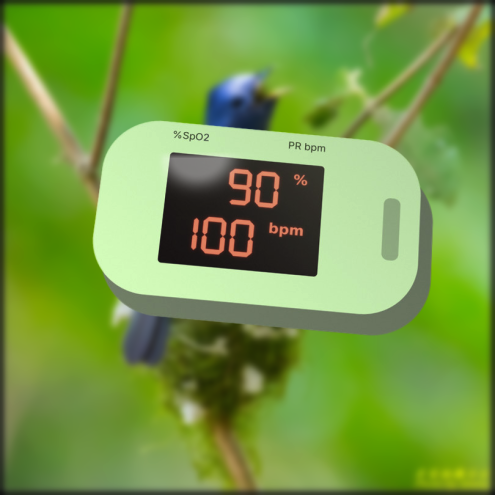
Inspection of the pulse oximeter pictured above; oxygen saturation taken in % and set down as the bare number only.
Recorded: 90
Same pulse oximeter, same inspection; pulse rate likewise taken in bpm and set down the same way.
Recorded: 100
